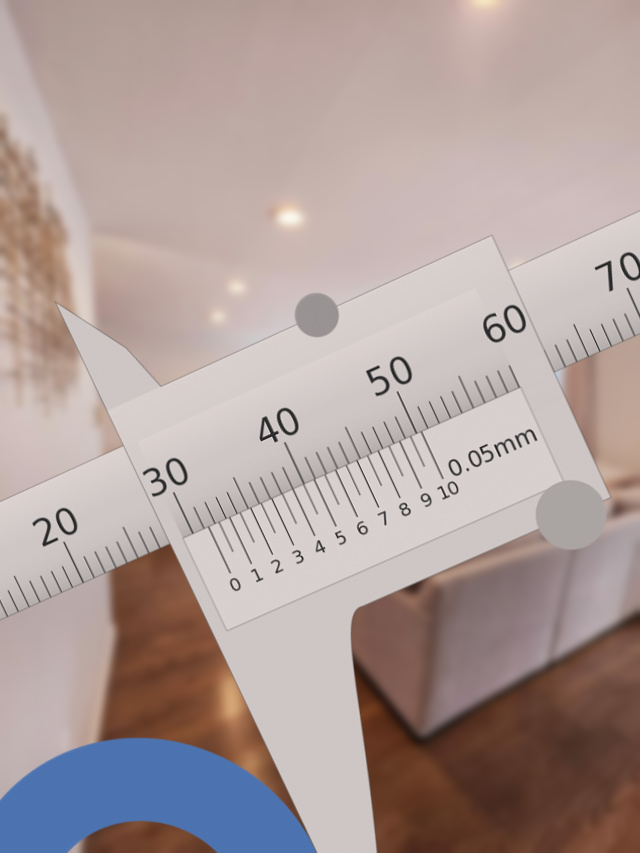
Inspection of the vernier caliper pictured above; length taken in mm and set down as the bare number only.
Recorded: 31.4
